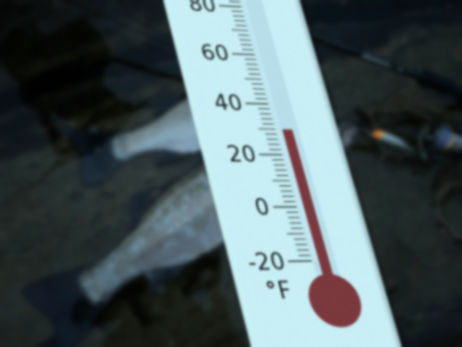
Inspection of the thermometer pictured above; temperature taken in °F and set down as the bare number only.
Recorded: 30
